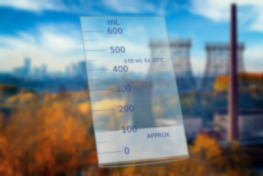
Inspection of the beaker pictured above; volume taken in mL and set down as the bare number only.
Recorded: 100
